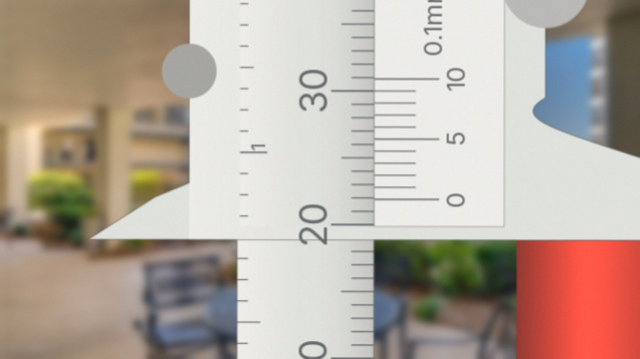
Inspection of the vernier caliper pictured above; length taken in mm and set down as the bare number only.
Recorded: 21.9
